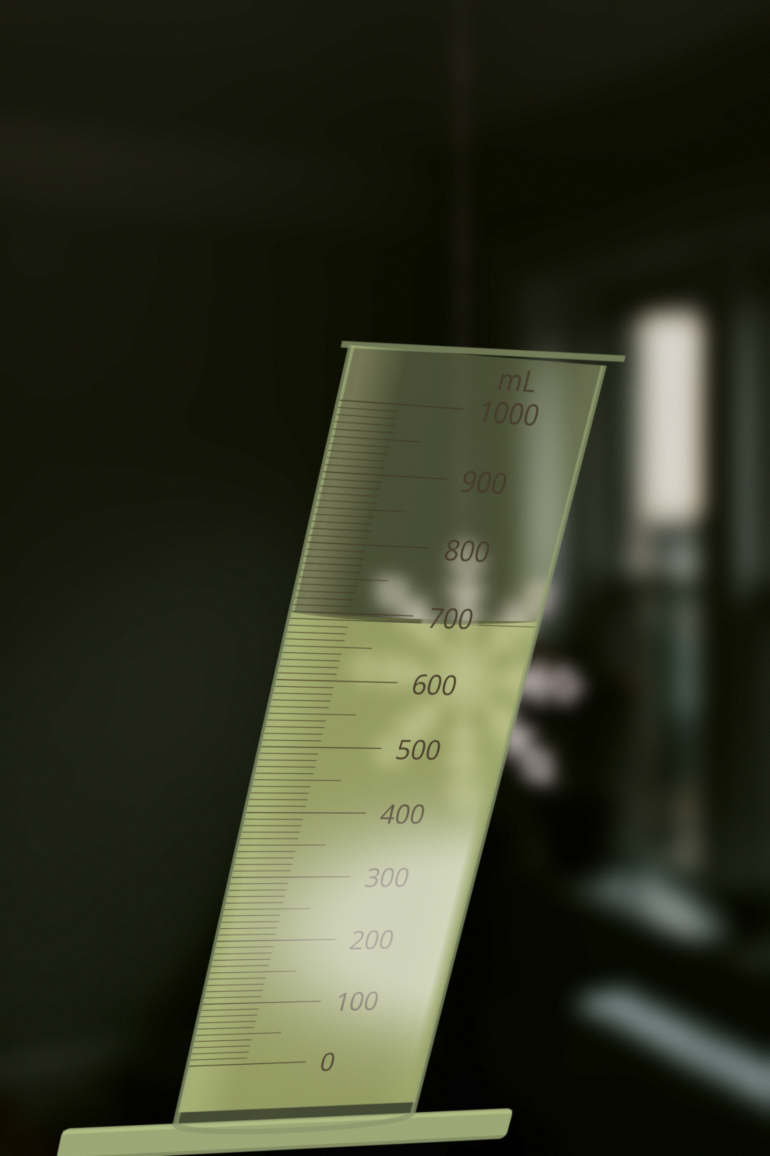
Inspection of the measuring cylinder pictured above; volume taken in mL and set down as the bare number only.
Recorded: 690
